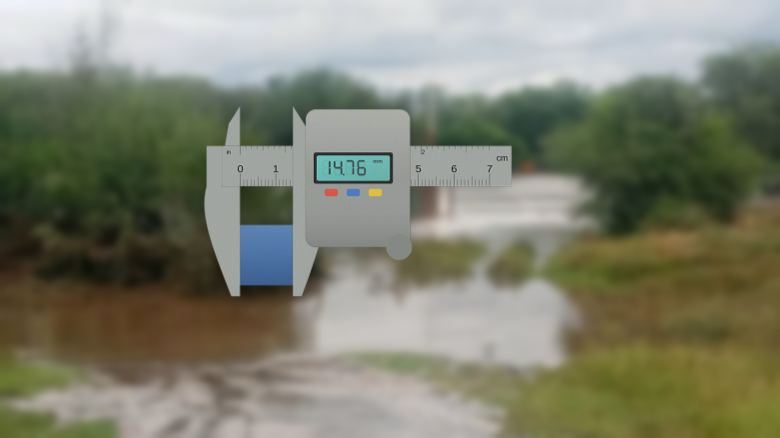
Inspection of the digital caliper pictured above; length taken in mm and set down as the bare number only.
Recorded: 14.76
